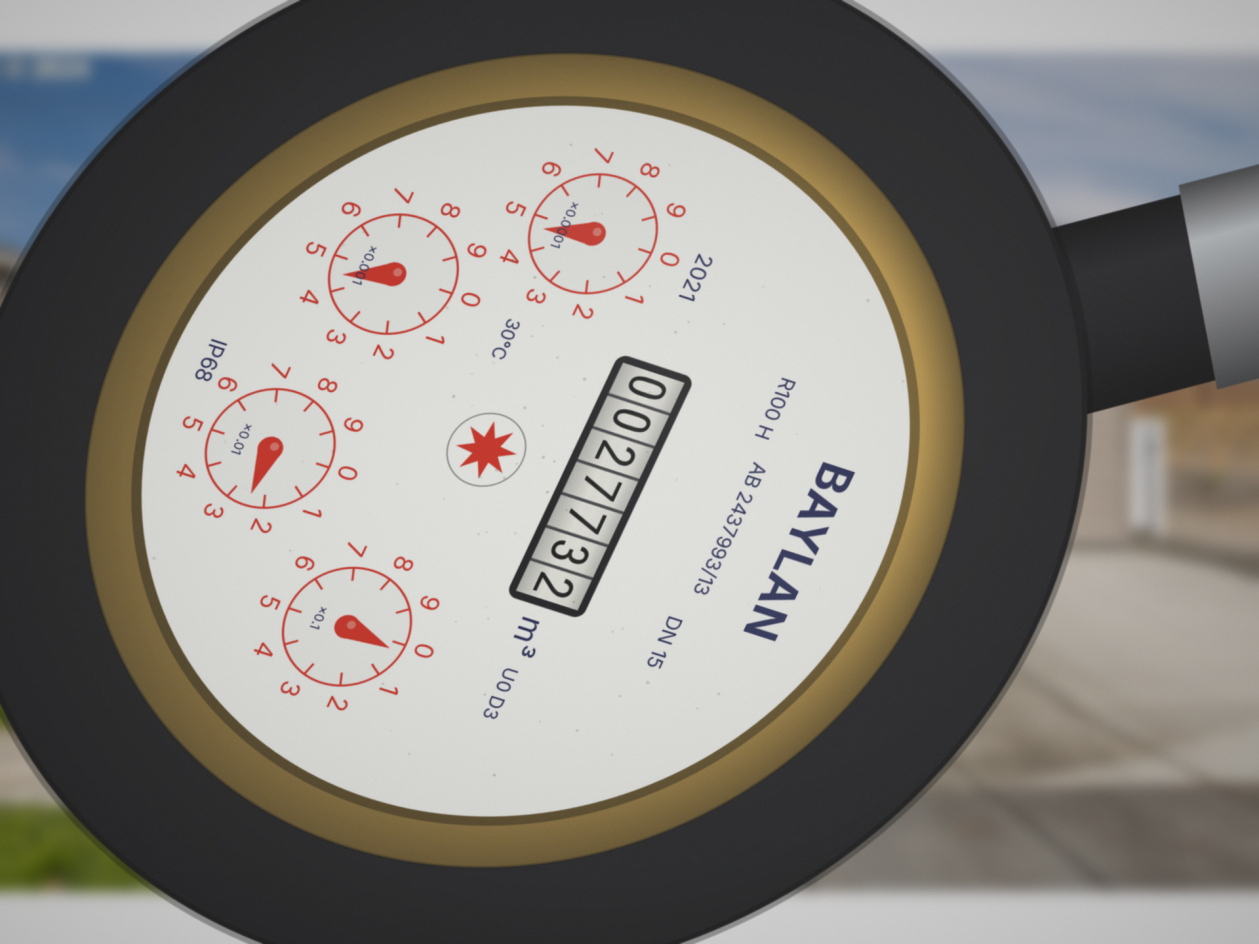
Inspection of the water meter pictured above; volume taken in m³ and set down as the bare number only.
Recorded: 27732.0244
